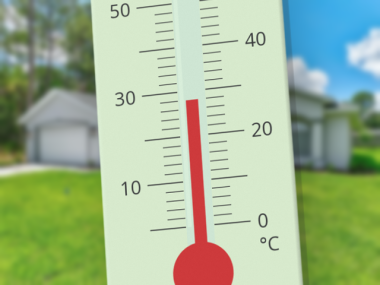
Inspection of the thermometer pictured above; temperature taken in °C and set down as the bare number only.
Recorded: 28
